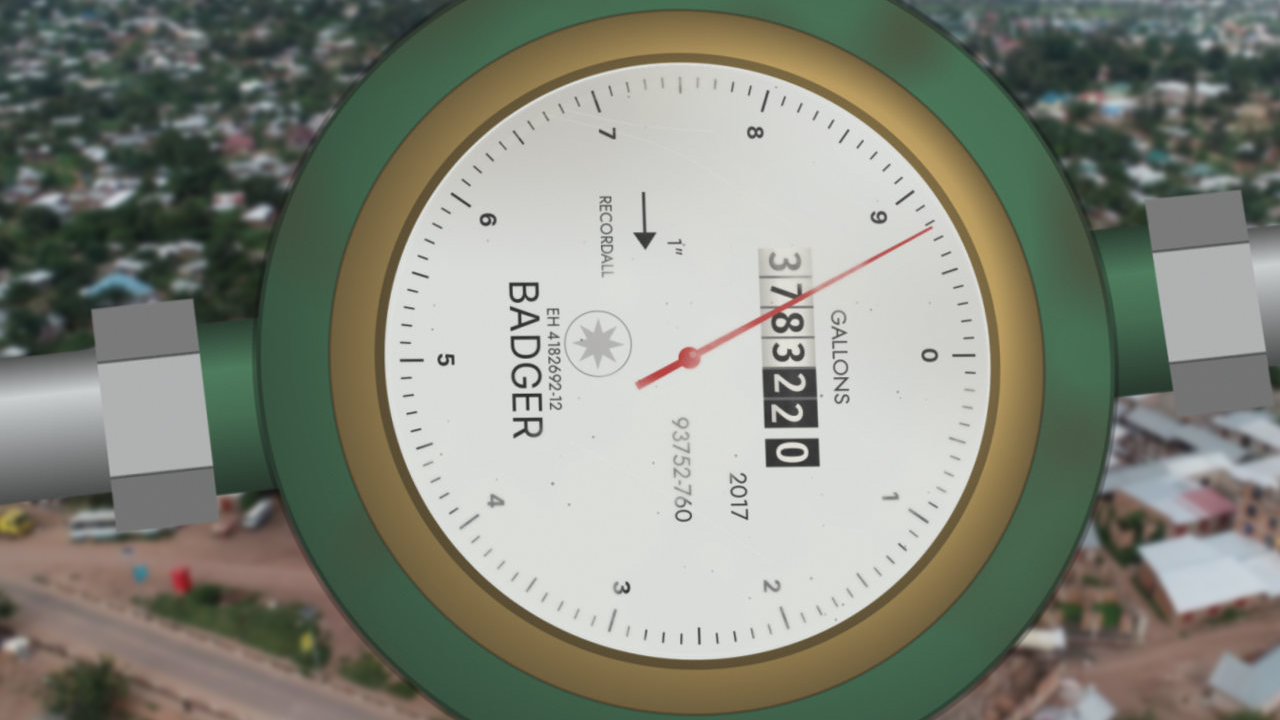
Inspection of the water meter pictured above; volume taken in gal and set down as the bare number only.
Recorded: 3783219.2
